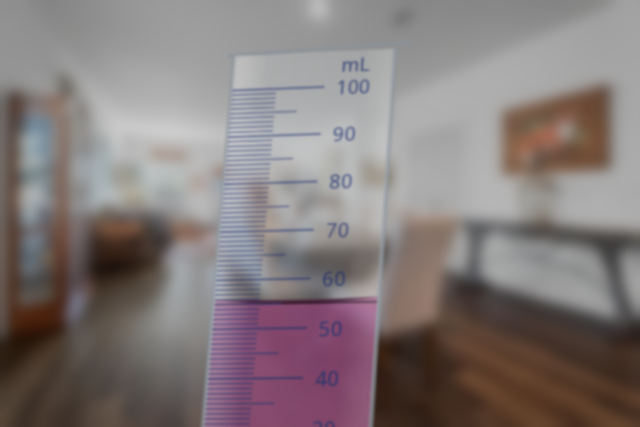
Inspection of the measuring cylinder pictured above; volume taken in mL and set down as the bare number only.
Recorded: 55
